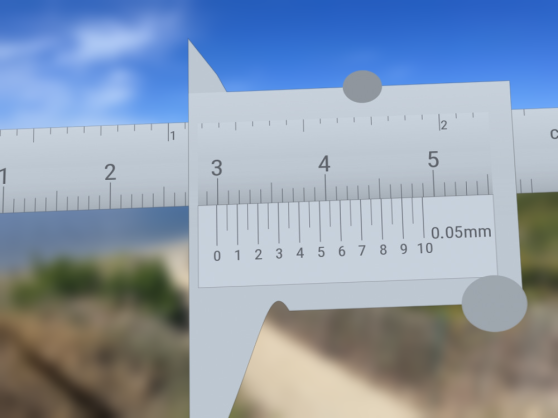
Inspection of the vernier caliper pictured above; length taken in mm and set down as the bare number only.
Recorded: 29.9
